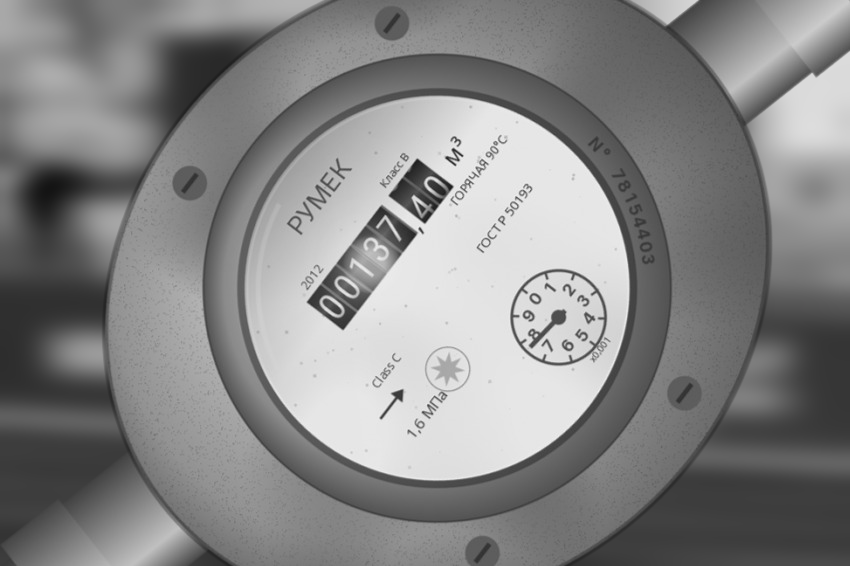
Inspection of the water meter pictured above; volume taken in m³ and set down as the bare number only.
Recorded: 137.397
